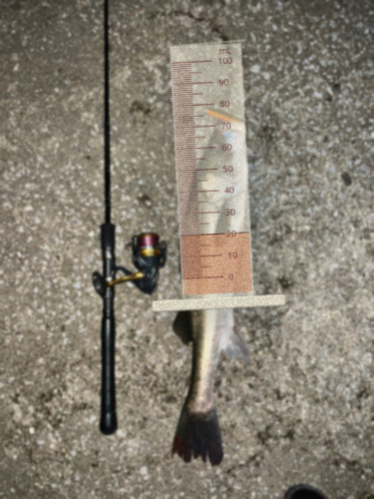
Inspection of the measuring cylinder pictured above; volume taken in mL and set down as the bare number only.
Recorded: 20
